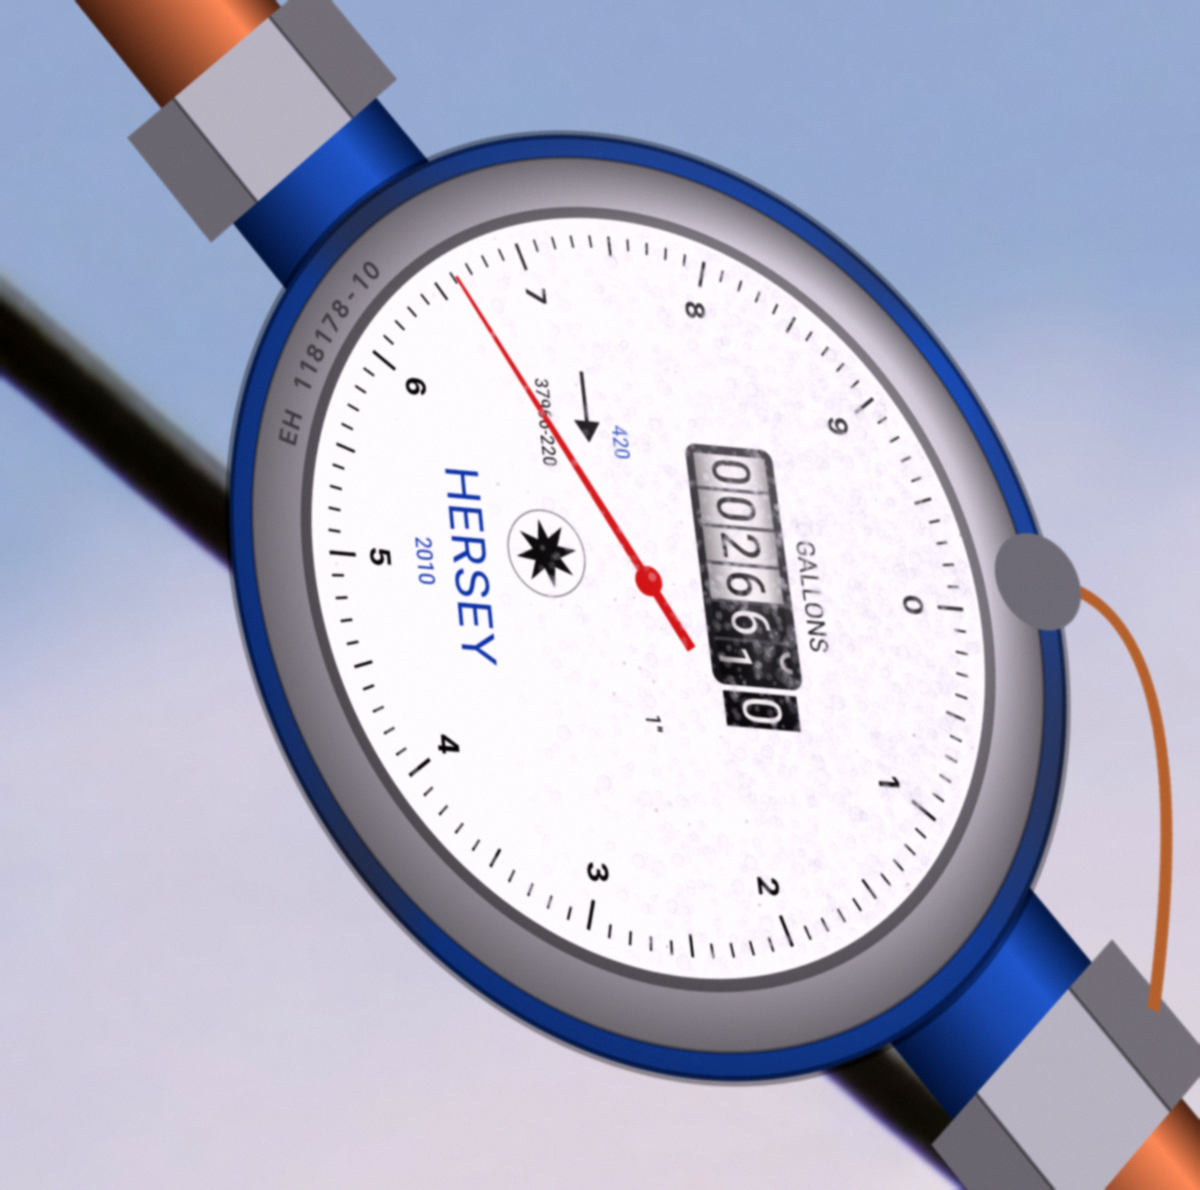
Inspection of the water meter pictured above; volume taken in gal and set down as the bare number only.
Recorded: 26606.6
